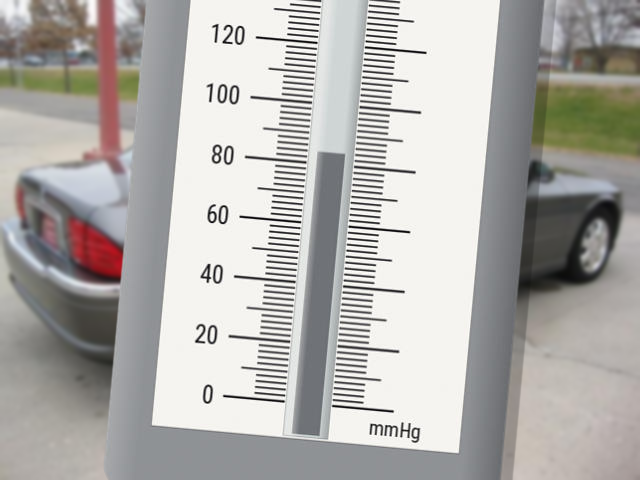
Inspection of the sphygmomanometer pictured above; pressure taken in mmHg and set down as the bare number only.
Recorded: 84
